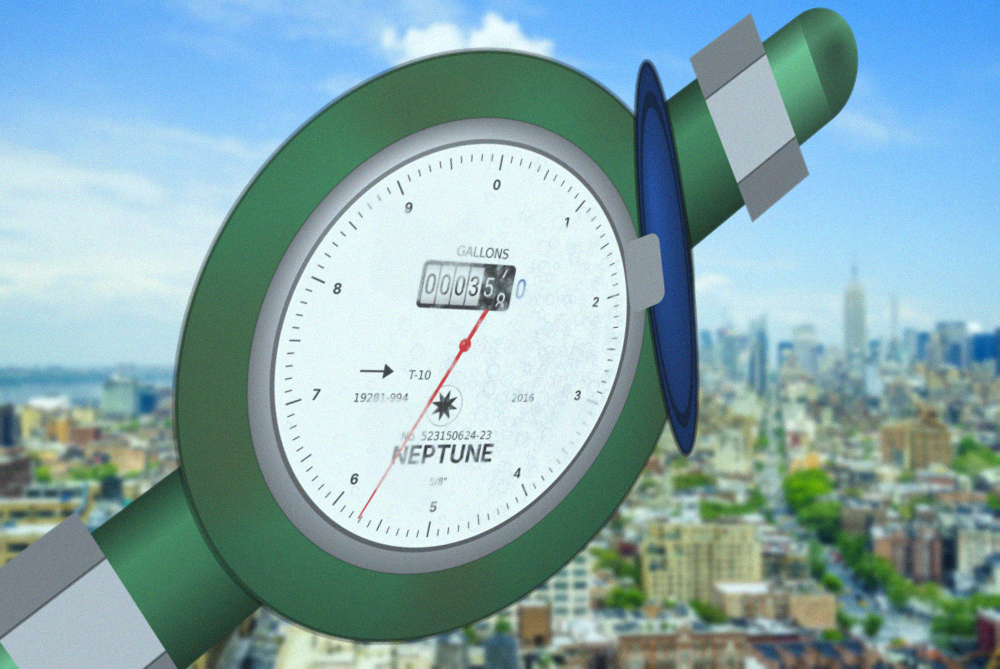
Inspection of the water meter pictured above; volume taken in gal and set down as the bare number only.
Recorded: 3575.7
